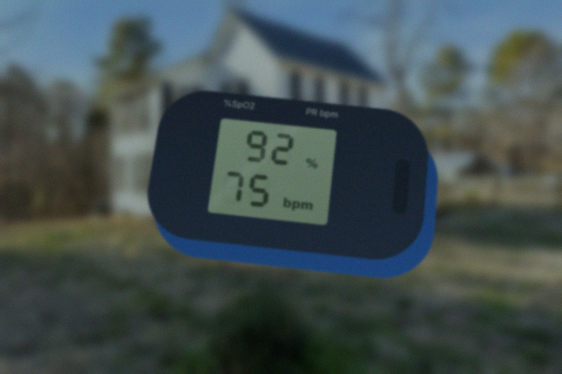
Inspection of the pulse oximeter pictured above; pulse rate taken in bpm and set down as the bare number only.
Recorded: 75
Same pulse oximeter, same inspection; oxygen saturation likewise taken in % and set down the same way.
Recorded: 92
